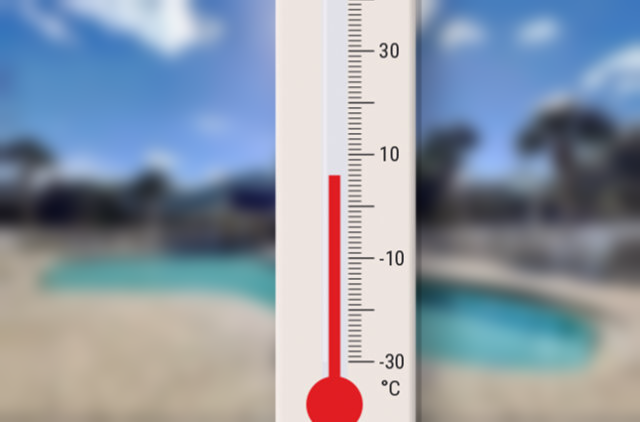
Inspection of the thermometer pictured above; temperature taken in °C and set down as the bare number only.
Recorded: 6
